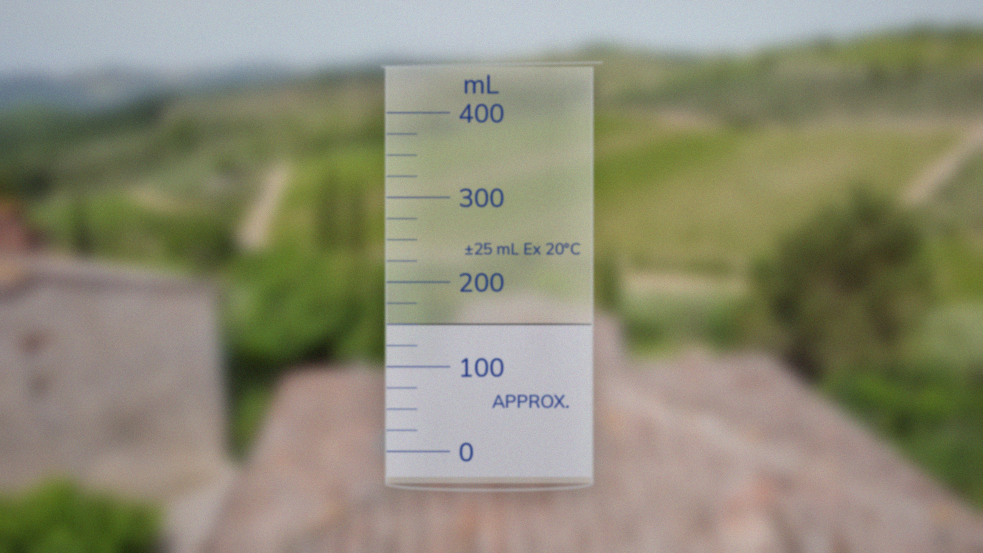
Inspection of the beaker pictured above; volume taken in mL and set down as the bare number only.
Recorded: 150
